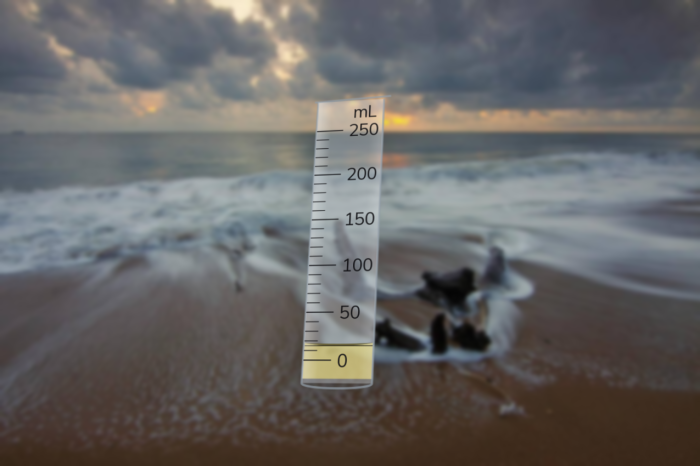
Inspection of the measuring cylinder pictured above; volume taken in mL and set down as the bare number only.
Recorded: 15
